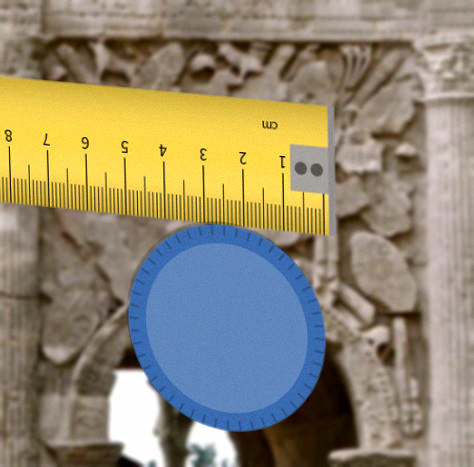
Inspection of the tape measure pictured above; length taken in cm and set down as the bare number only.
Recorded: 5
